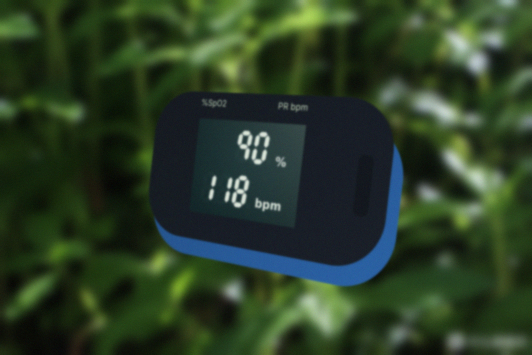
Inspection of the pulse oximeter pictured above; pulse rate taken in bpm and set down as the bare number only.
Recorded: 118
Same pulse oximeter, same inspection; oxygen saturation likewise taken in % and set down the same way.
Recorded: 90
